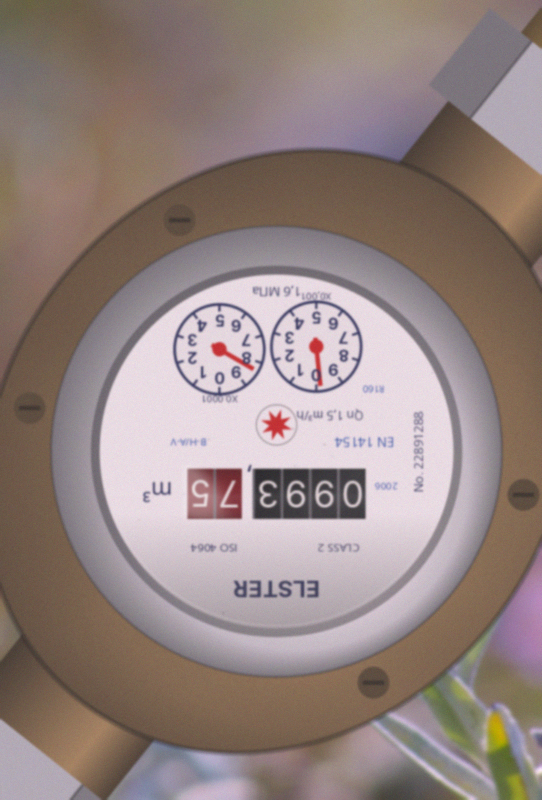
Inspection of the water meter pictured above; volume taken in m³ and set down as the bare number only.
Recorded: 993.7498
